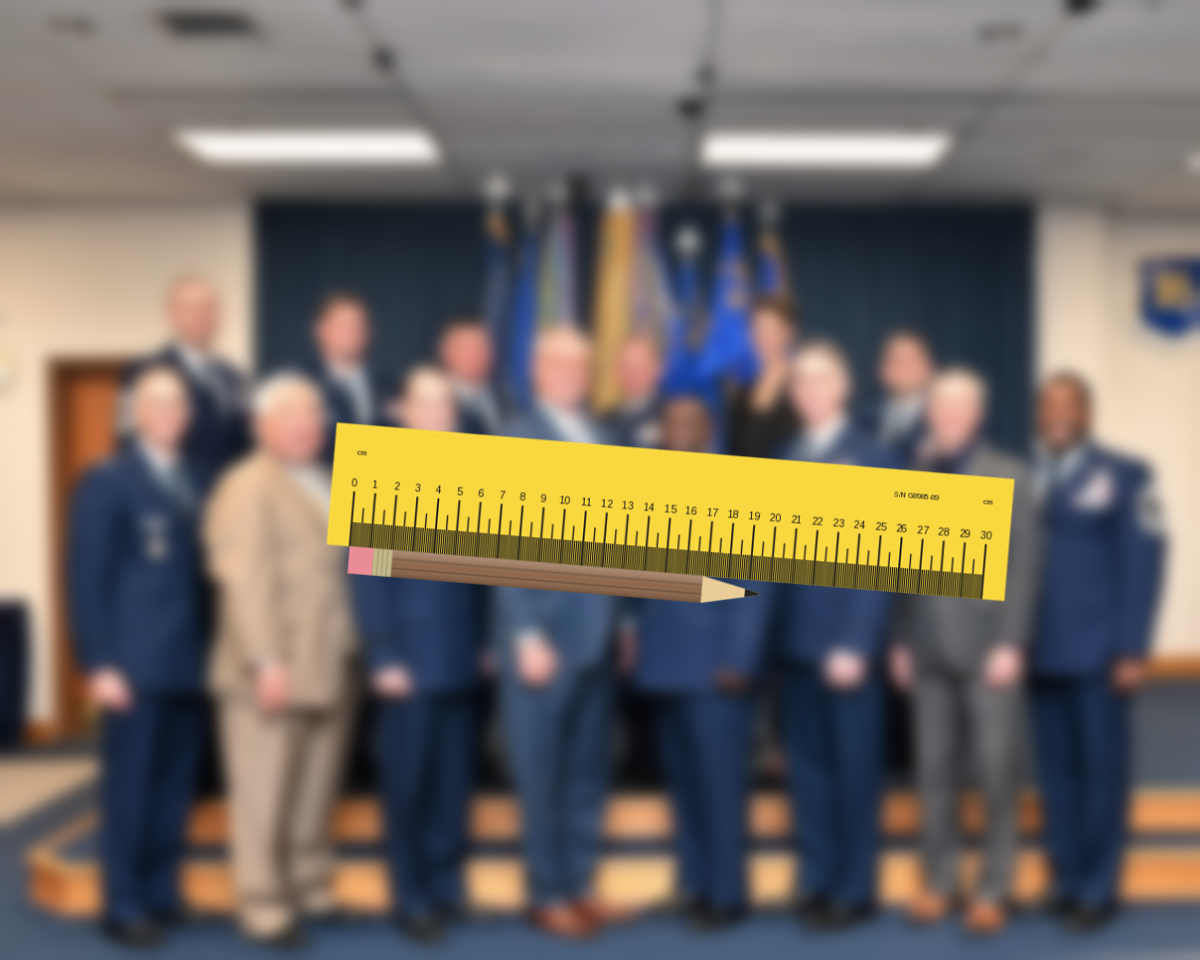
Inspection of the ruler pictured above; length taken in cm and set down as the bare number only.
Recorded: 19.5
